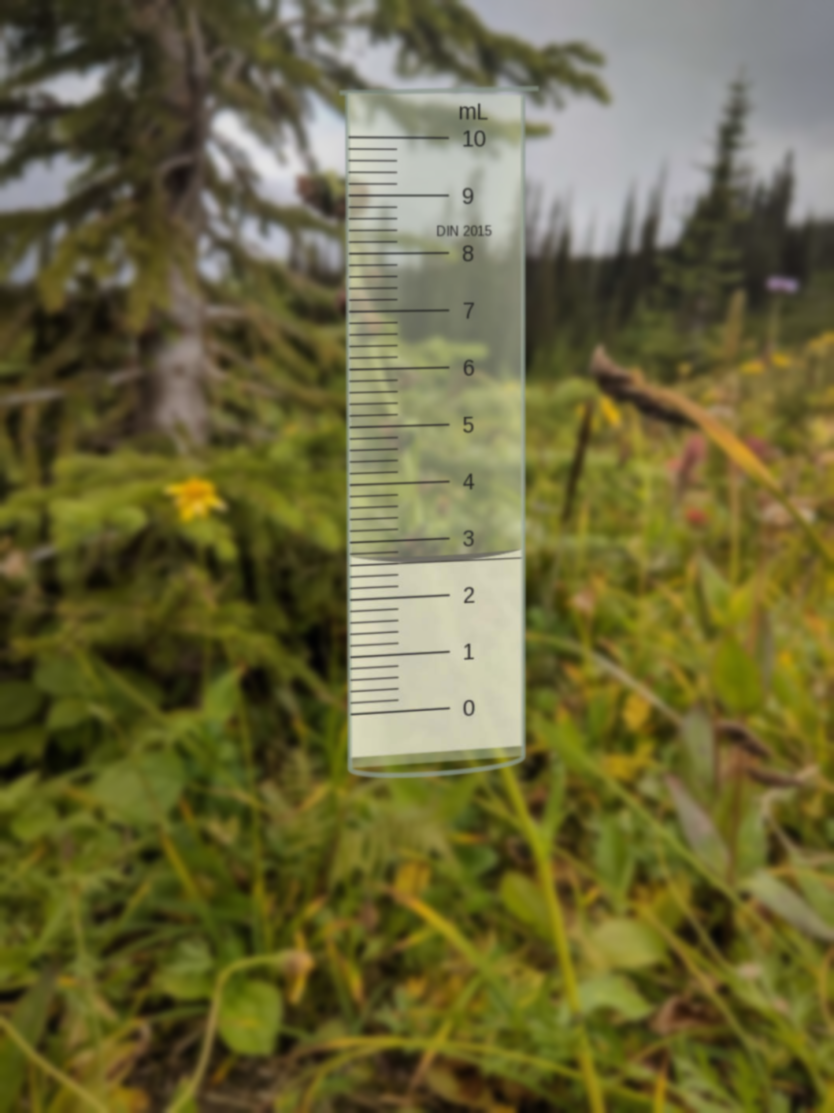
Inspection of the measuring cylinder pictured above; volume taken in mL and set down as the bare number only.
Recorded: 2.6
